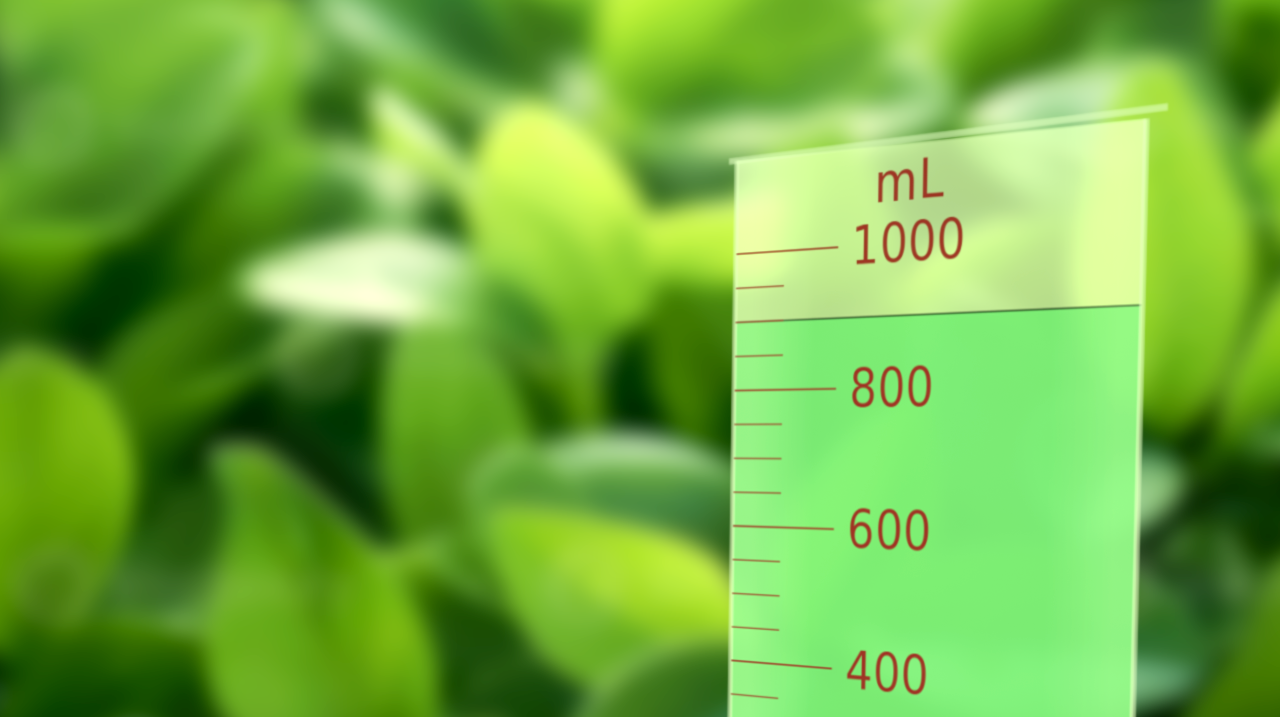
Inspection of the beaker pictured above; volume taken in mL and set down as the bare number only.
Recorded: 900
